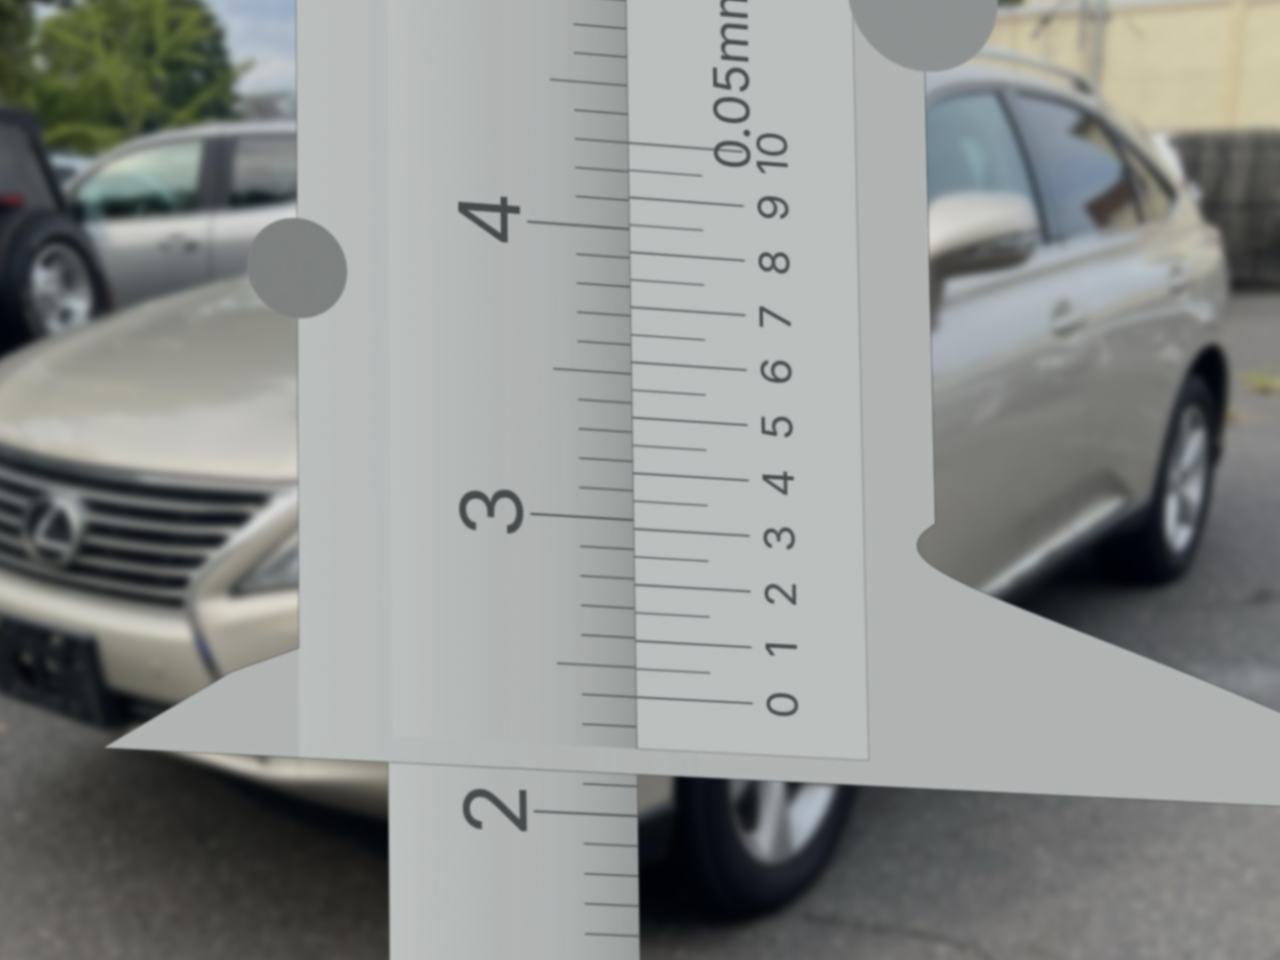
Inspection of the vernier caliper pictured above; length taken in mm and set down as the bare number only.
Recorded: 24.0
